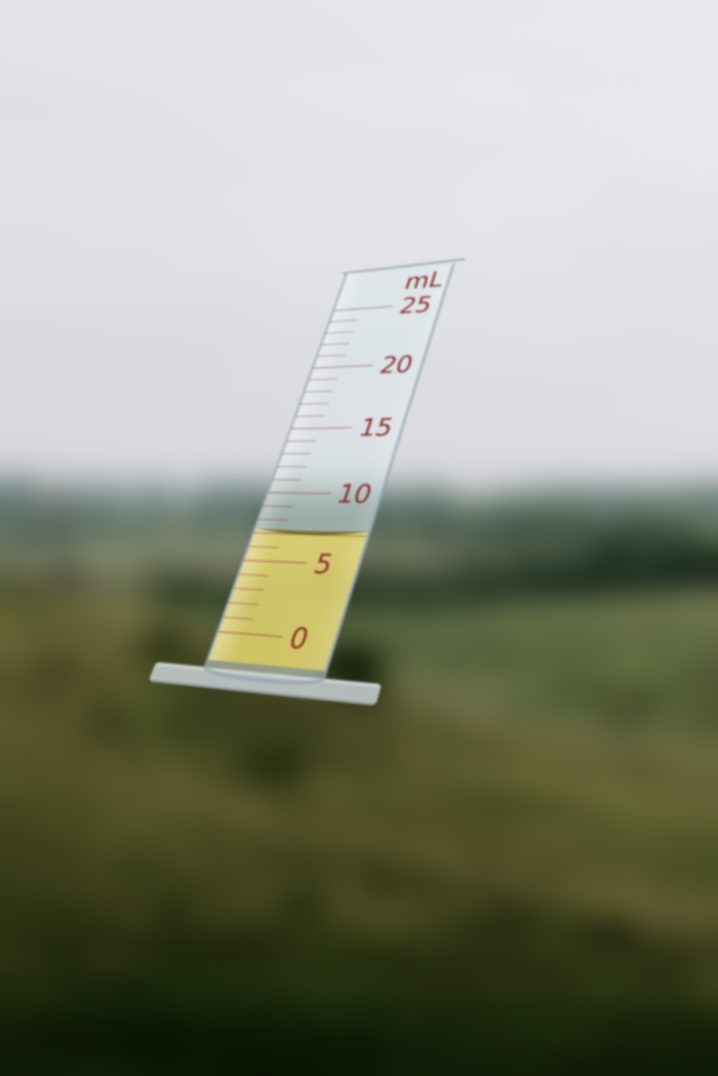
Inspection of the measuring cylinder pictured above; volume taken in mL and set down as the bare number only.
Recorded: 7
